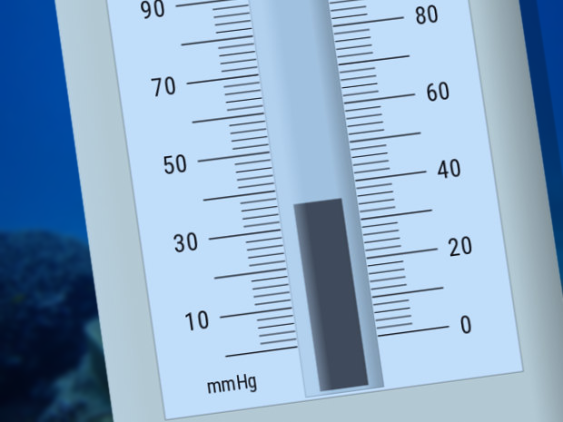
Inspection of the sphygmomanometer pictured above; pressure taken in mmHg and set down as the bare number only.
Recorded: 36
